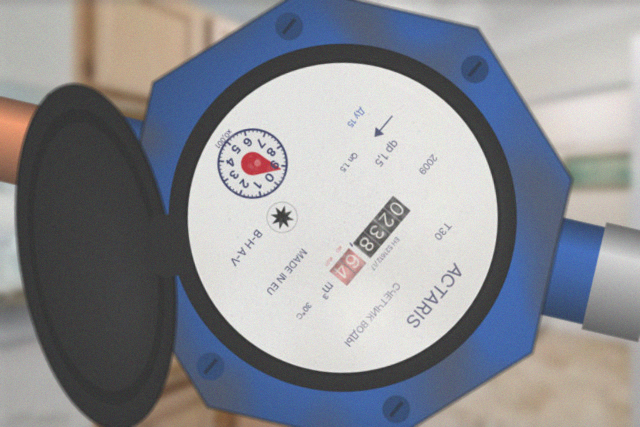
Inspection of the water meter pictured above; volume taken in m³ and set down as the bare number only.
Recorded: 238.639
